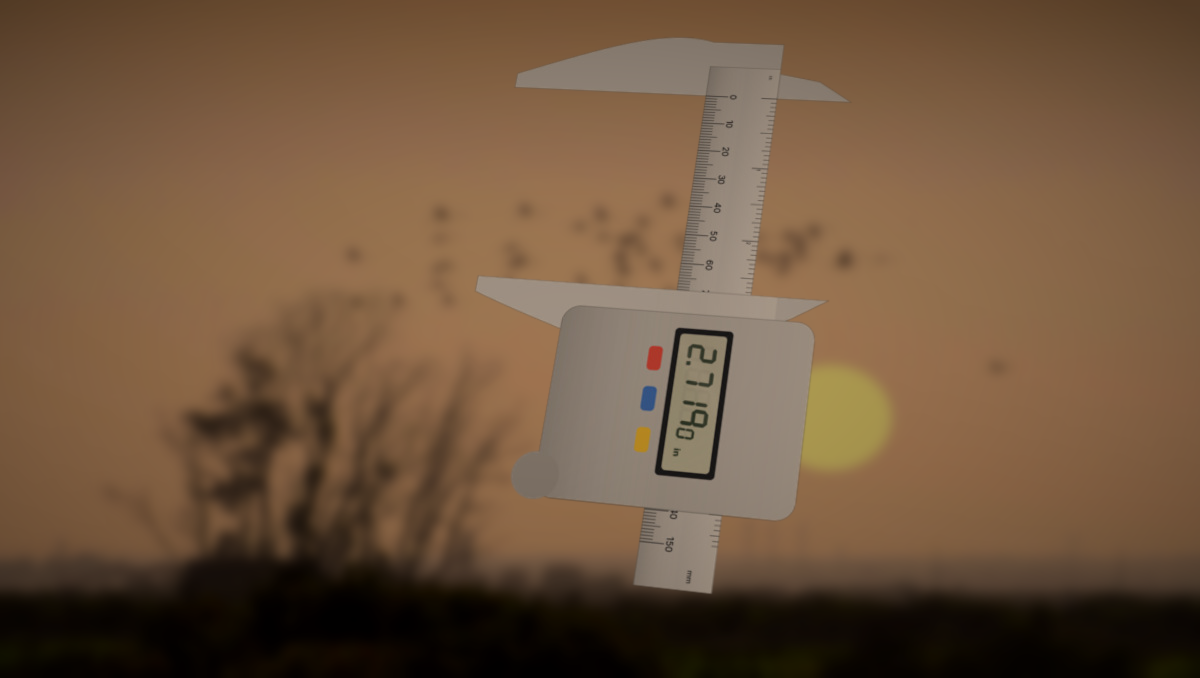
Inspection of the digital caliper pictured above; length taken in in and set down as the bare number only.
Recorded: 2.7190
